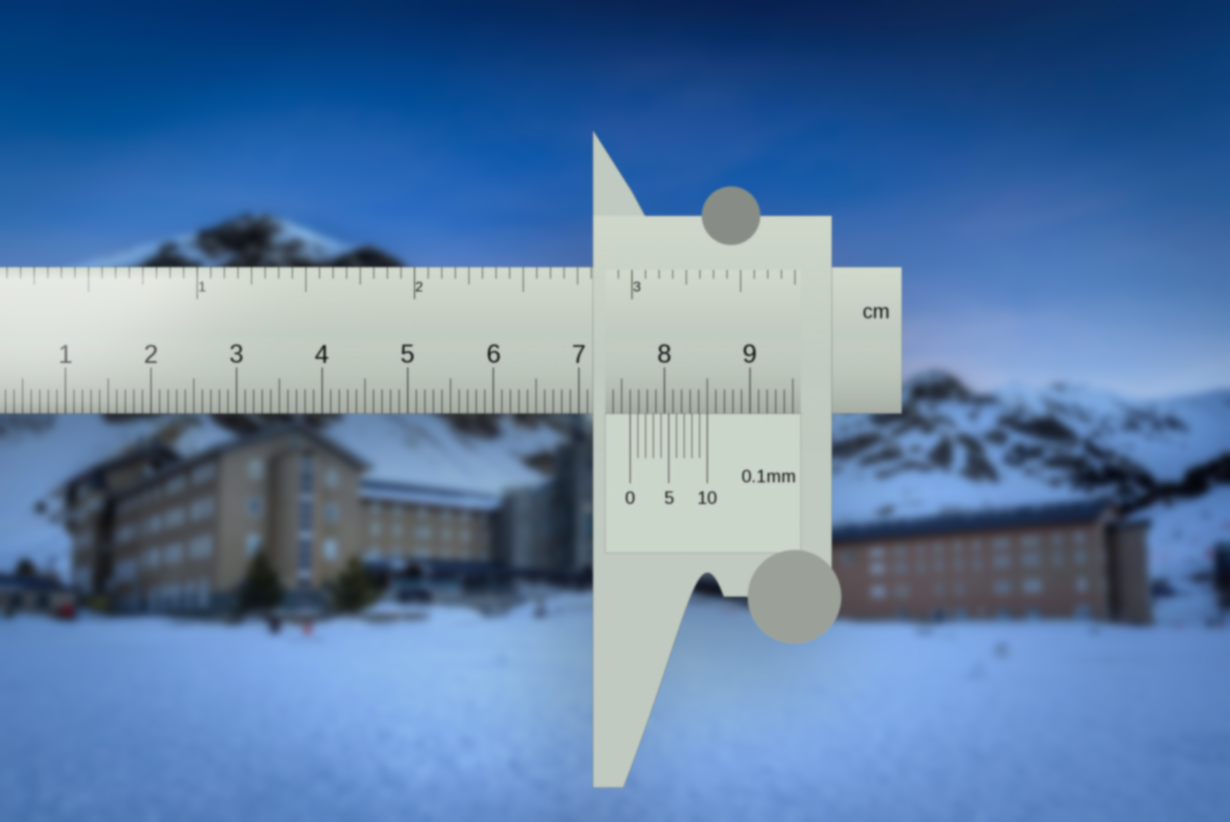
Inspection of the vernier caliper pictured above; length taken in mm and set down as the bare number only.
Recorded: 76.0
